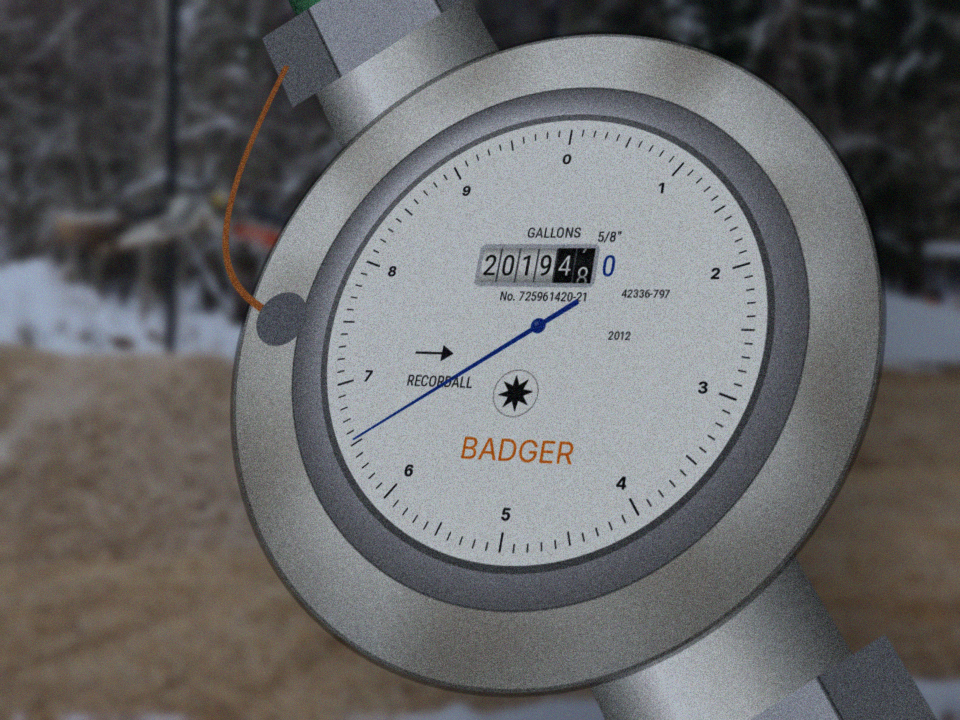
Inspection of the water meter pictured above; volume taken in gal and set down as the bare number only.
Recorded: 2019476.5
